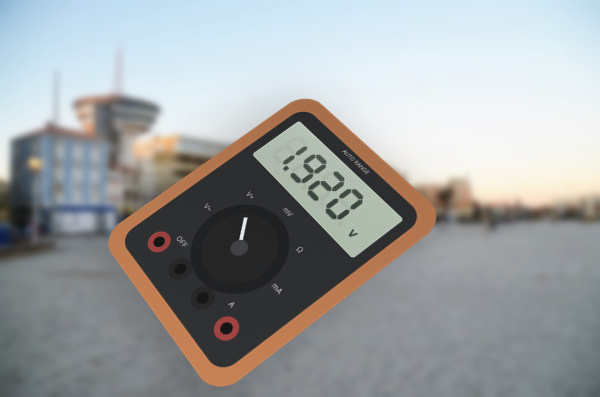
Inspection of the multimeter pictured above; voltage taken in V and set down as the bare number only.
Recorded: 1.920
